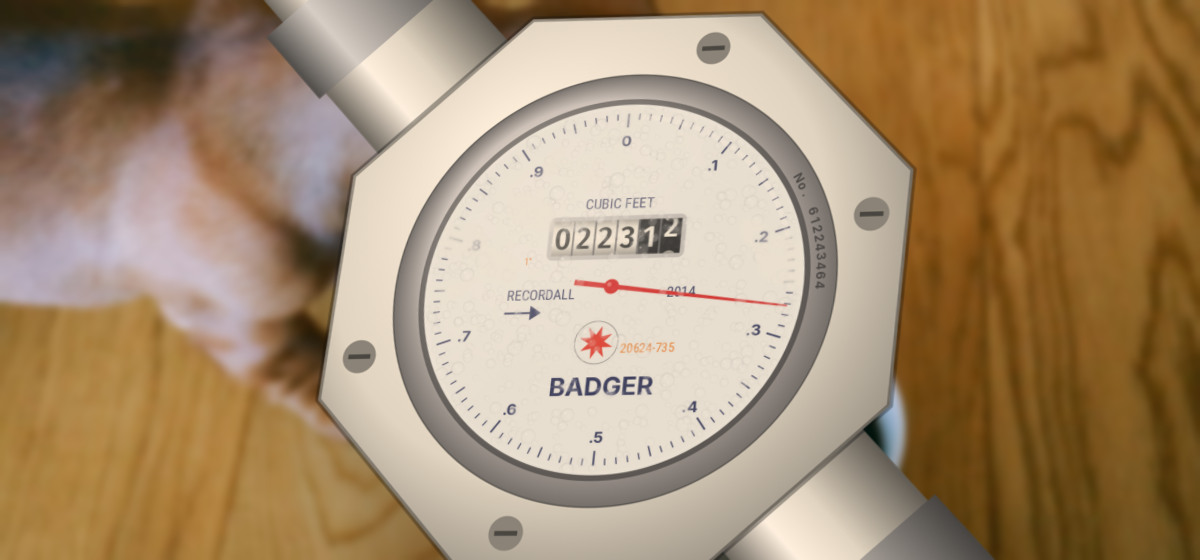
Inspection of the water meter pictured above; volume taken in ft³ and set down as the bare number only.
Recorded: 22312.27
